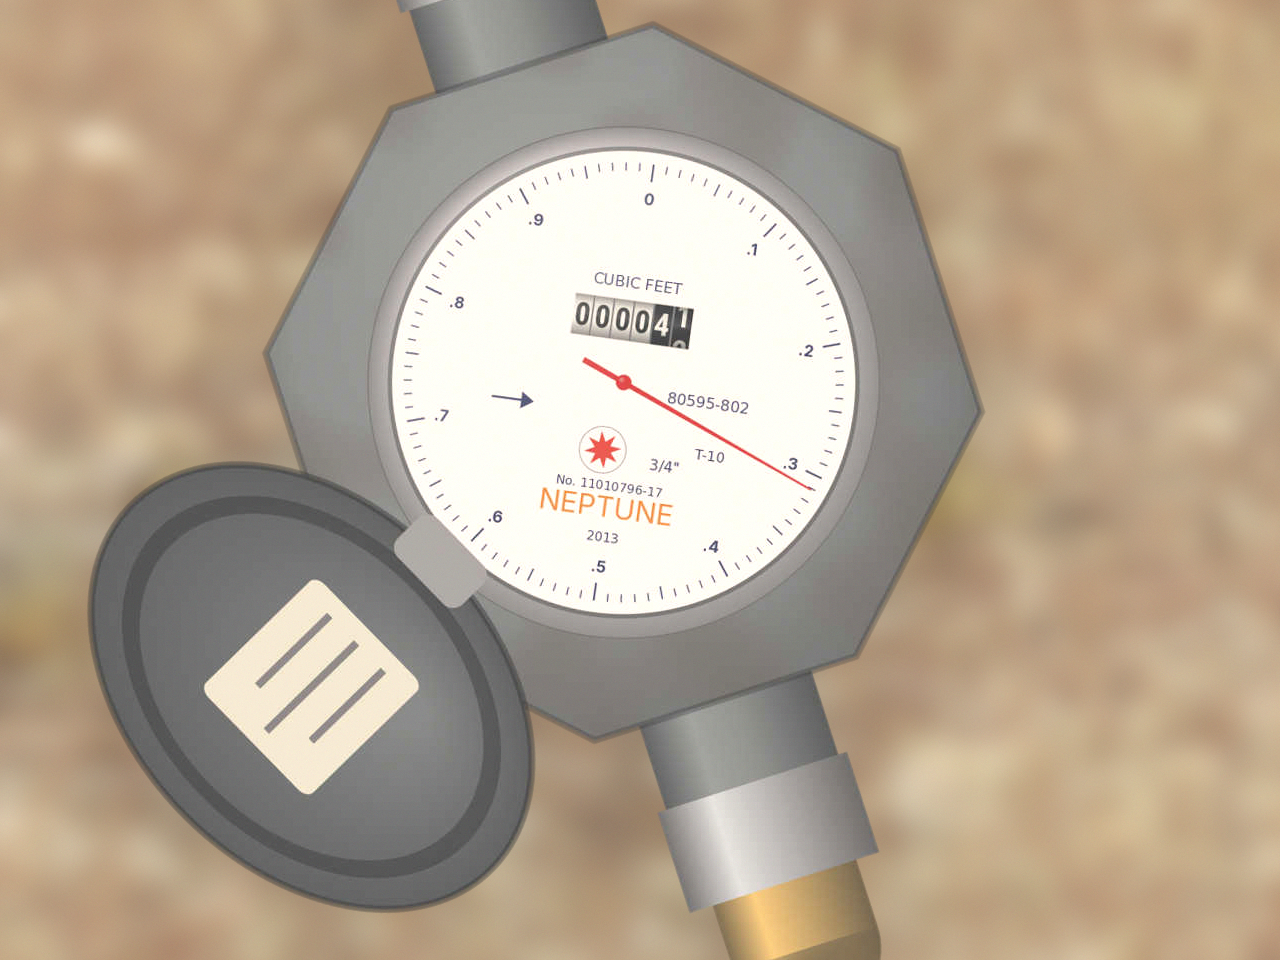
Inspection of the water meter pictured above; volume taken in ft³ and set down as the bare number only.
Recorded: 41.31
